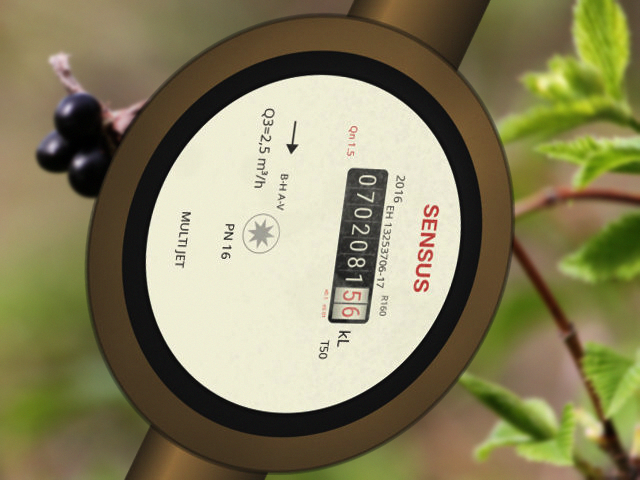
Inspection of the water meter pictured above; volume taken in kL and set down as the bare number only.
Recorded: 702081.56
